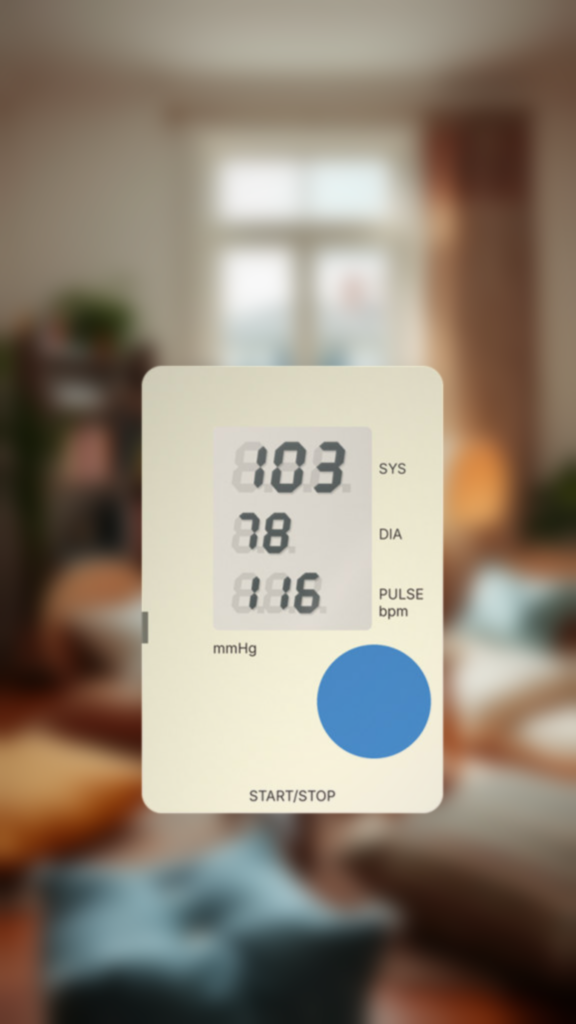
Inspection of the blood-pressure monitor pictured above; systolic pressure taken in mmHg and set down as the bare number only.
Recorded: 103
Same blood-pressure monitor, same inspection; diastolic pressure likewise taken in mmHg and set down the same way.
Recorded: 78
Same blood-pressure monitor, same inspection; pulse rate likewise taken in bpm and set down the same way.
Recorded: 116
